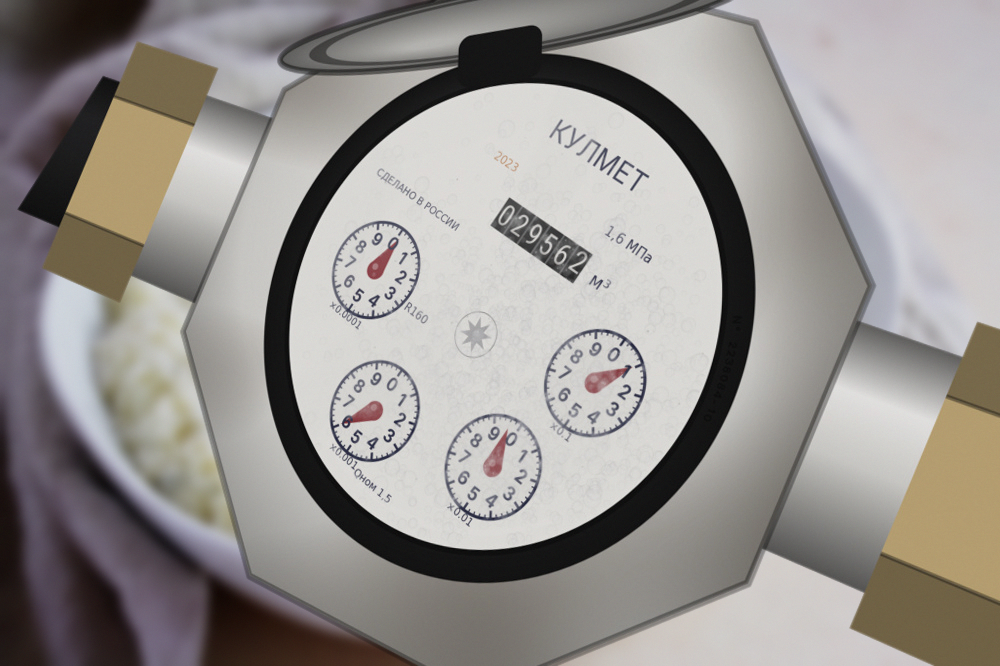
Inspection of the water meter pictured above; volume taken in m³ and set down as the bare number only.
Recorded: 29562.0960
